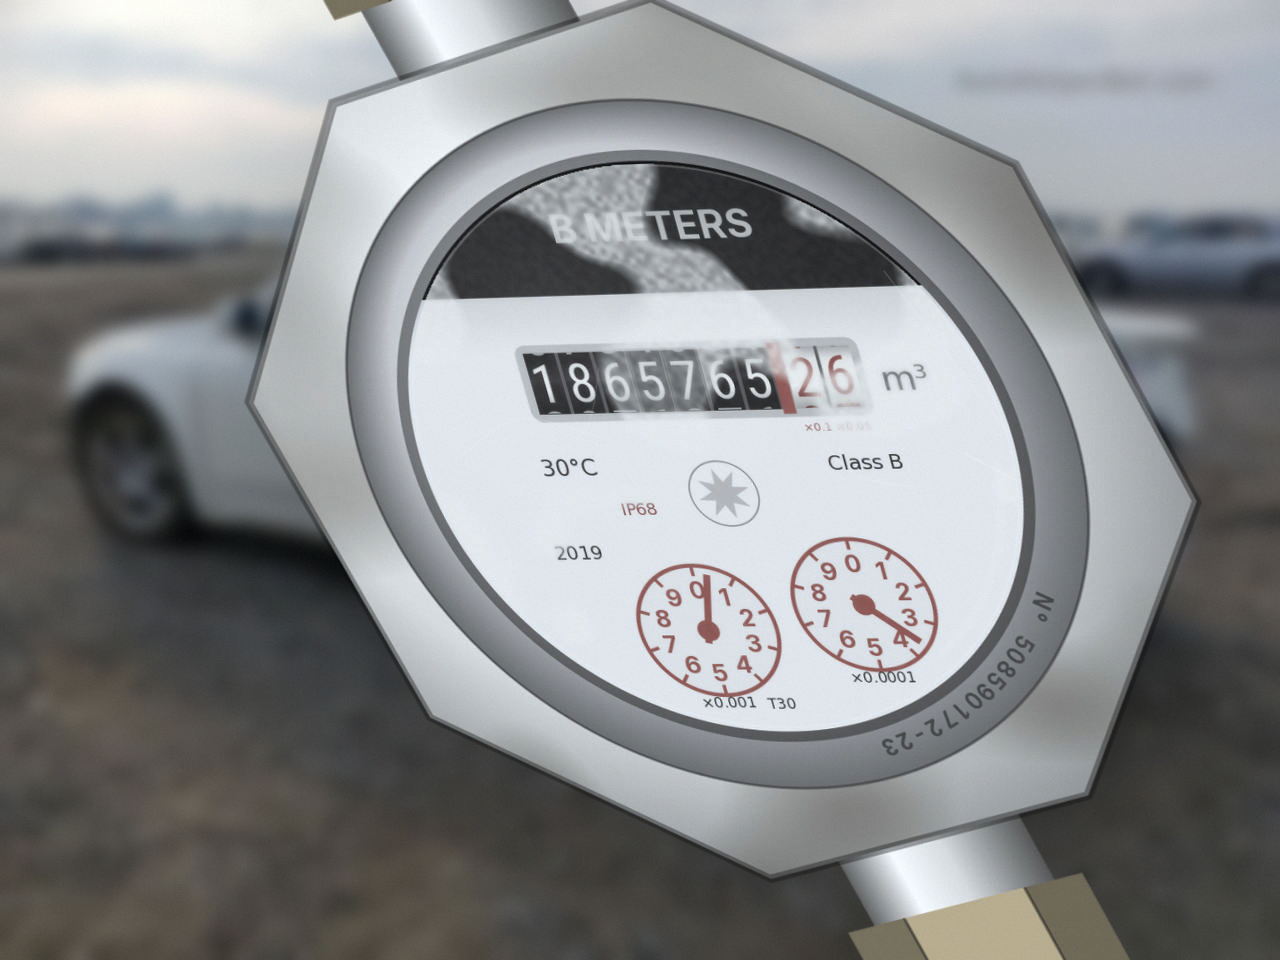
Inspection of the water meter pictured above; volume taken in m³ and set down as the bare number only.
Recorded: 1865765.2603
